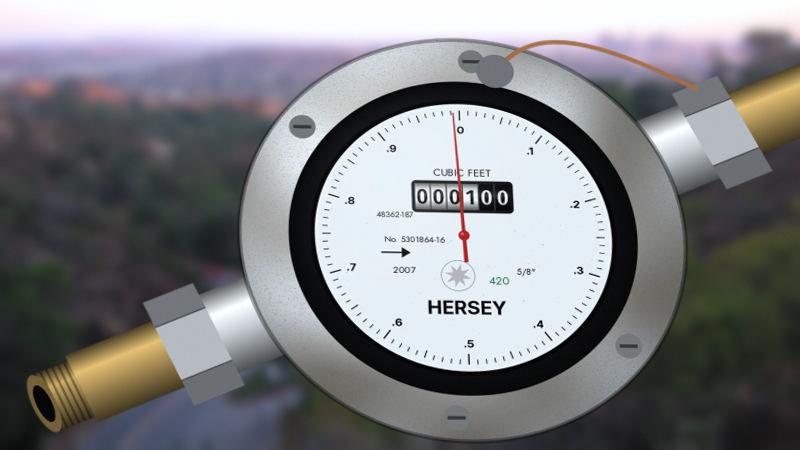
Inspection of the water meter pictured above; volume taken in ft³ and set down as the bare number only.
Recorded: 99.99
